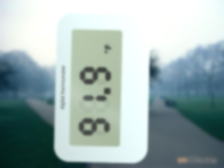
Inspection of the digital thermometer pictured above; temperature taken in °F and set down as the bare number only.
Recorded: 91.9
